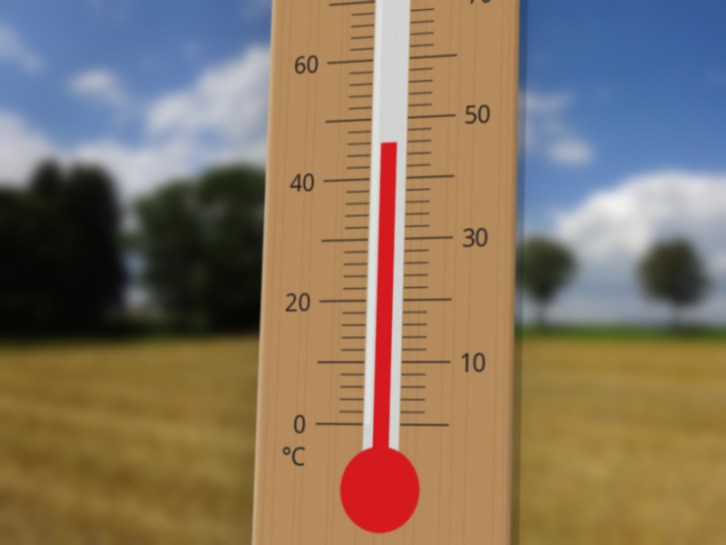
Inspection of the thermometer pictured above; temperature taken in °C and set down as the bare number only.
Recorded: 46
